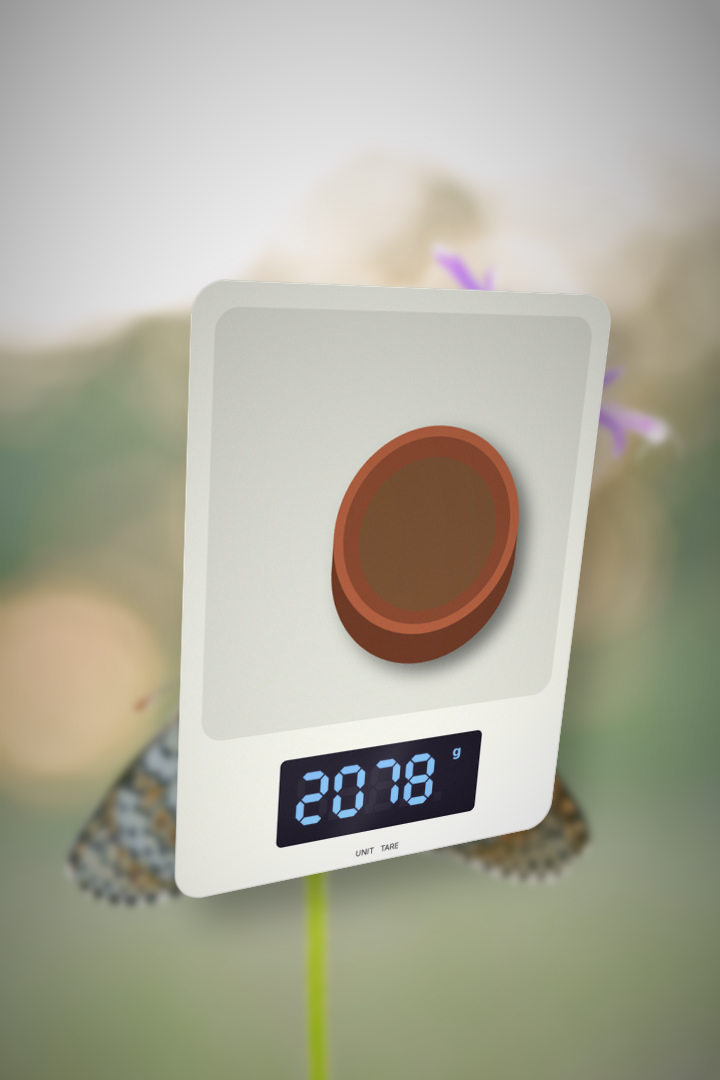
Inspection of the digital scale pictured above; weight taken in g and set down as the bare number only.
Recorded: 2078
